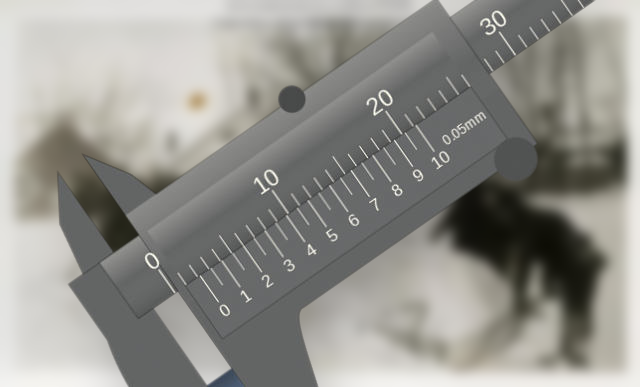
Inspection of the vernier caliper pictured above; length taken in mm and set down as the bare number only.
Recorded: 2.2
